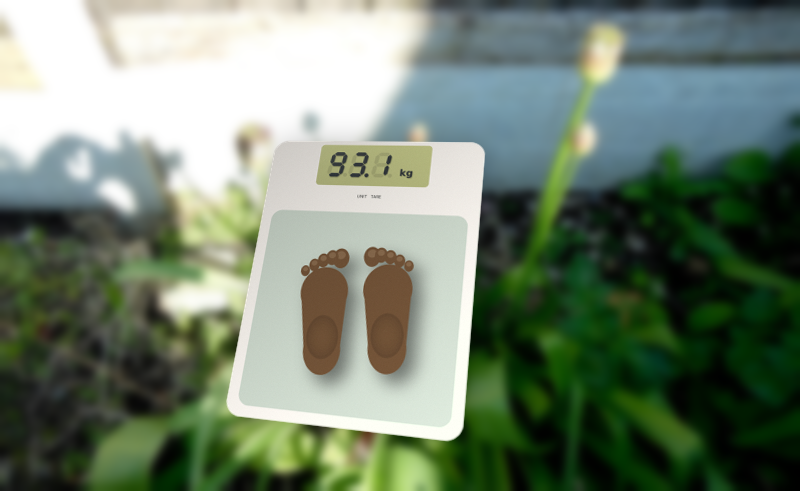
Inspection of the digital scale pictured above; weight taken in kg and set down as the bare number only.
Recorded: 93.1
